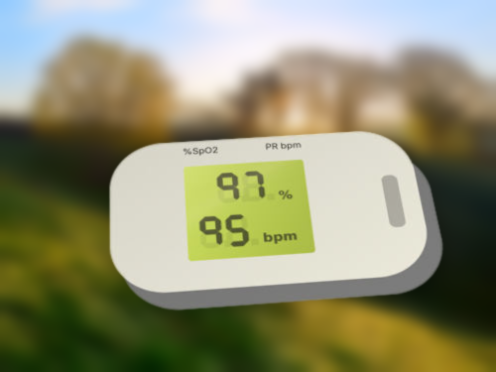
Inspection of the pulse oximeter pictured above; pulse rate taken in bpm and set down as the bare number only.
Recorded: 95
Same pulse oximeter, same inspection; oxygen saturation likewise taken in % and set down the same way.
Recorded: 97
